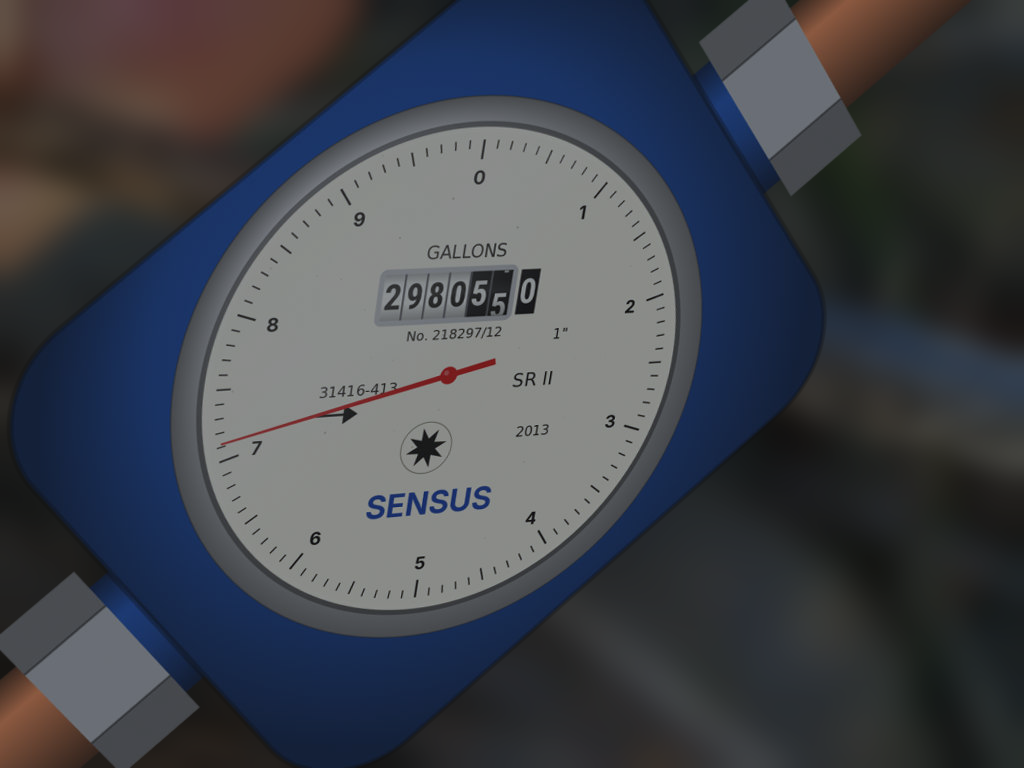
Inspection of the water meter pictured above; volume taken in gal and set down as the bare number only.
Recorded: 2980547.1
